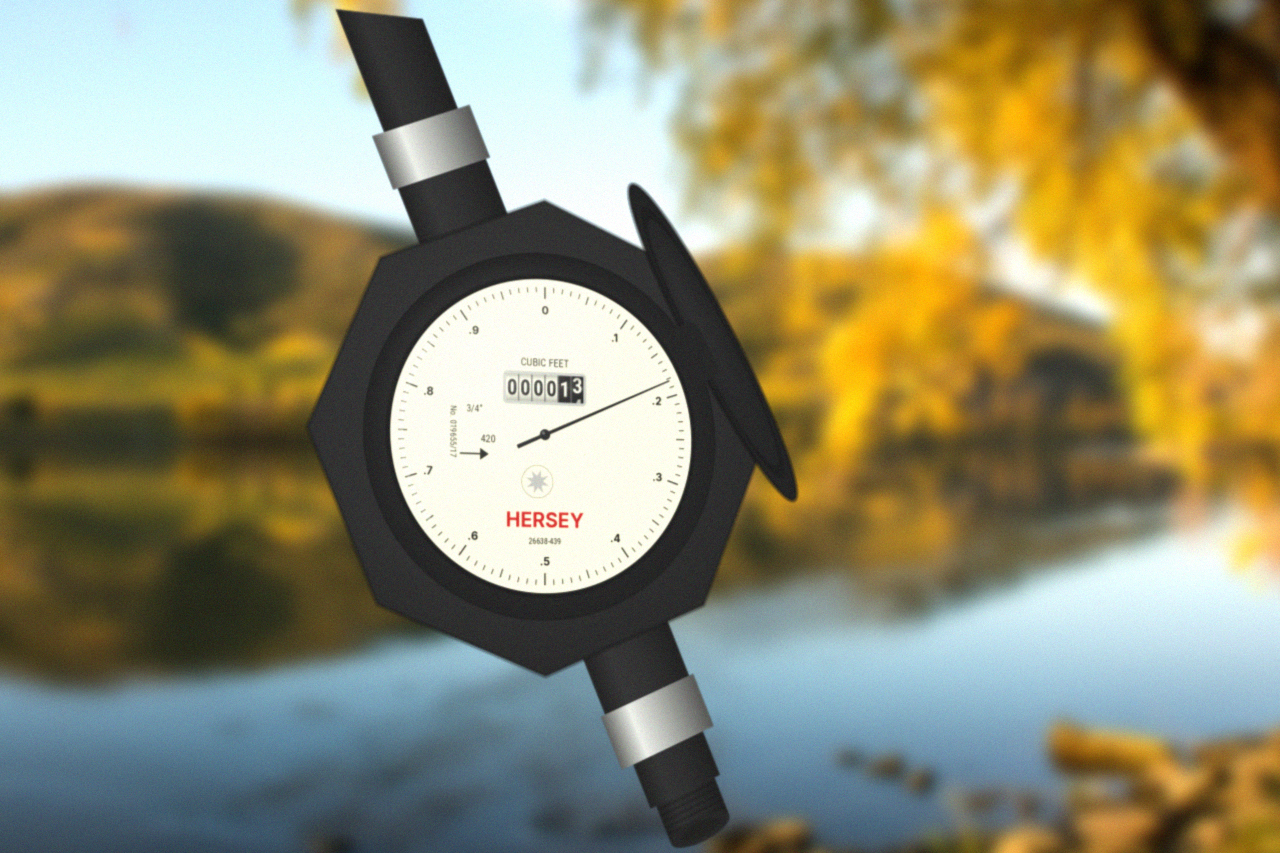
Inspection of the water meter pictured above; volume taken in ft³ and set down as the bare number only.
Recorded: 13.18
